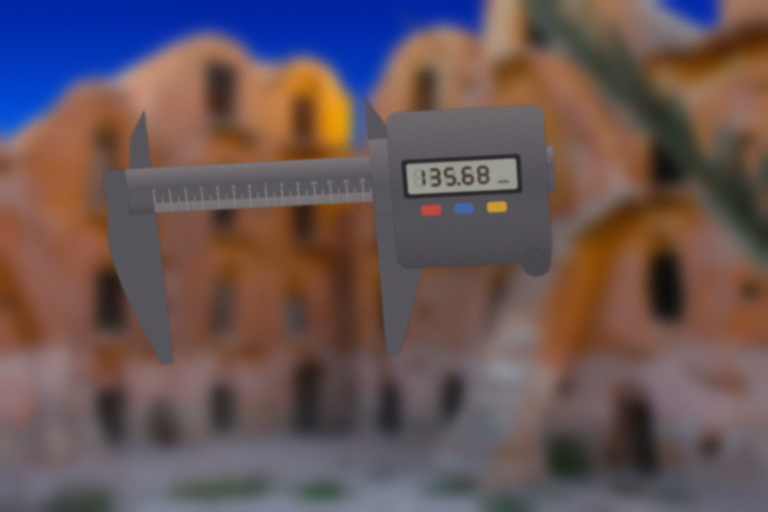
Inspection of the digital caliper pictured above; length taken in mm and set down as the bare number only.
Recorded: 135.68
